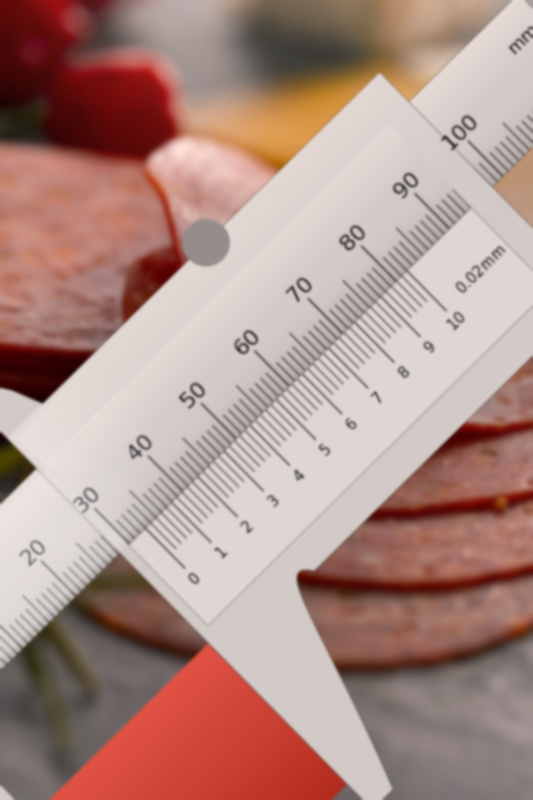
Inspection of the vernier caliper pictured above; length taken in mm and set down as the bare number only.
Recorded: 33.0
